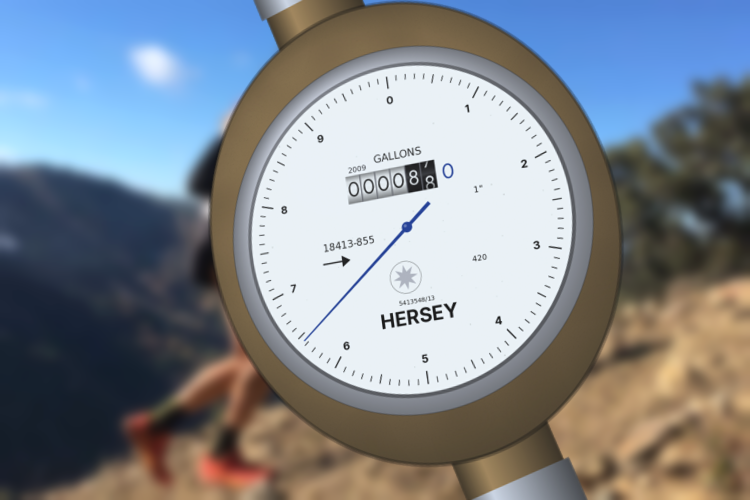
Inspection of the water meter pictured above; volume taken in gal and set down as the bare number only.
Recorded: 876.4
